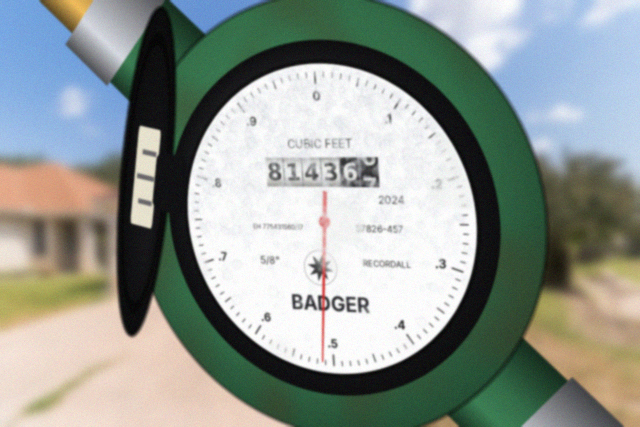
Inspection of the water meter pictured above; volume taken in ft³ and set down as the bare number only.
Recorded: 814366.51
